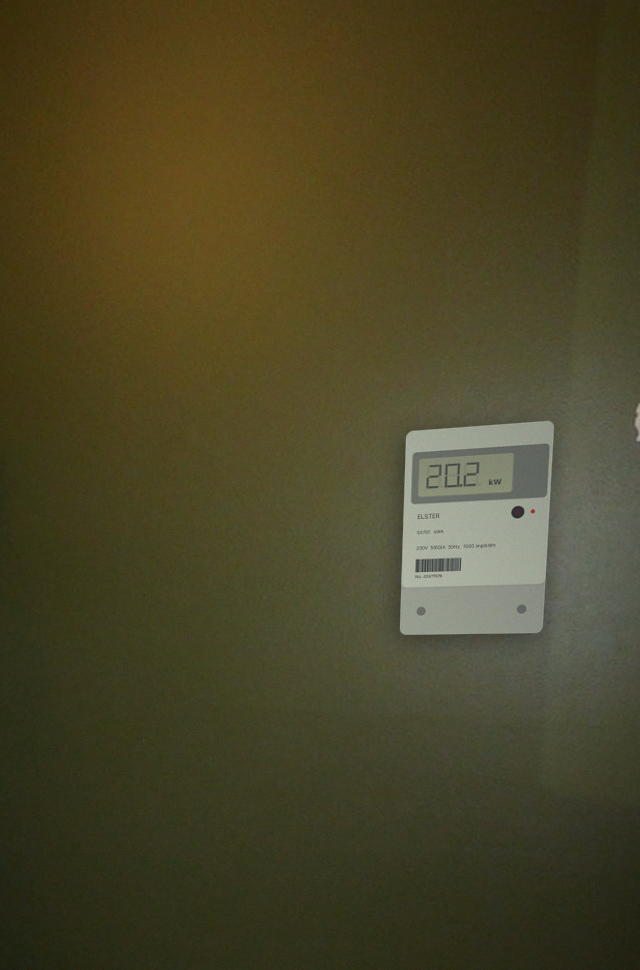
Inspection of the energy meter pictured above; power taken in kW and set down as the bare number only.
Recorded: 20.2
